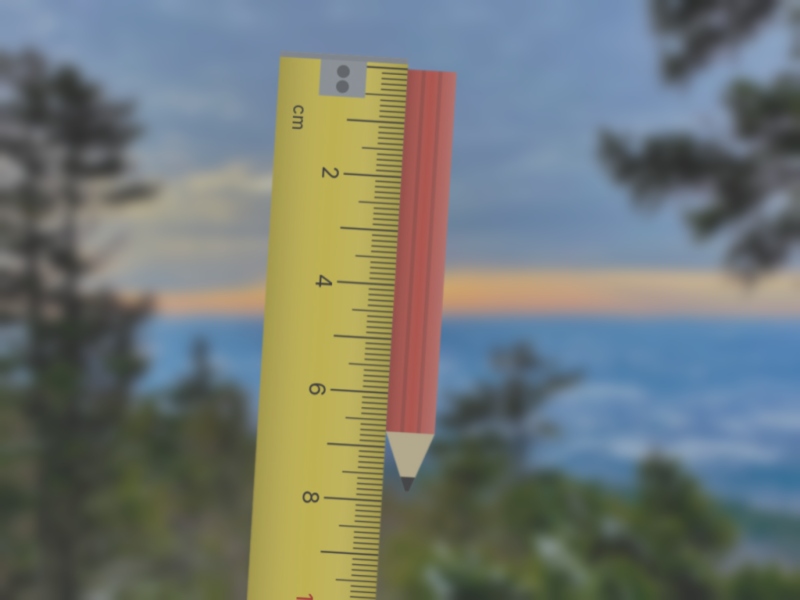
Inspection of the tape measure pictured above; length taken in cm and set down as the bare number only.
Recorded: 7.8
